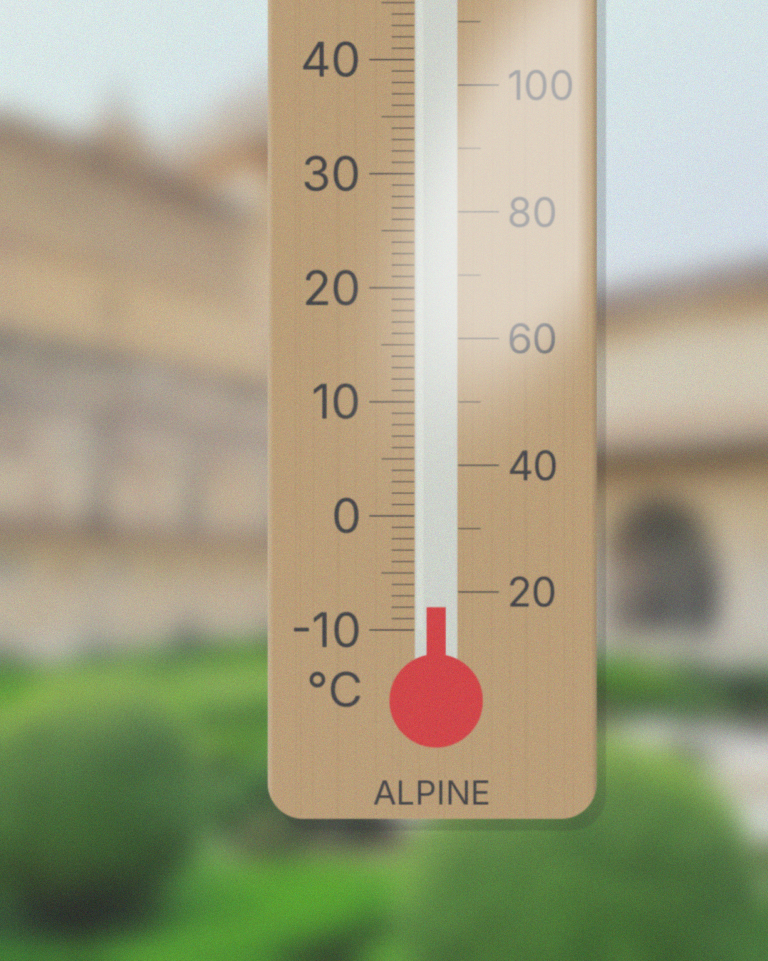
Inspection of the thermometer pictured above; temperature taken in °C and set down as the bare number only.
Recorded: -8
